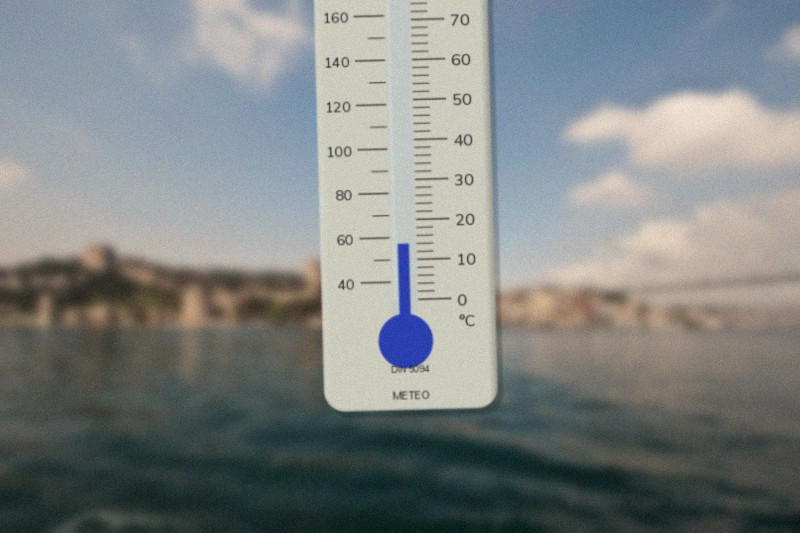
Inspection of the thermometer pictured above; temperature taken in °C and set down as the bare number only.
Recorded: 14
